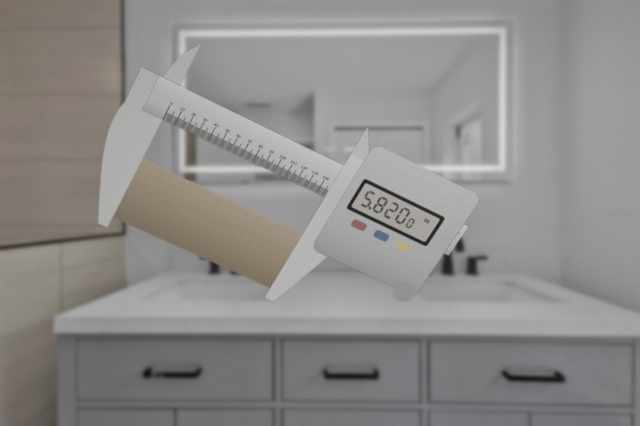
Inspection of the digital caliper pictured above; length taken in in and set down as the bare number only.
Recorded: 5.8200
